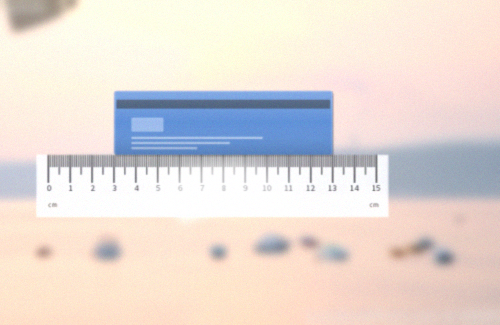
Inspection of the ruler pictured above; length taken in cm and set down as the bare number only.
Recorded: 10
